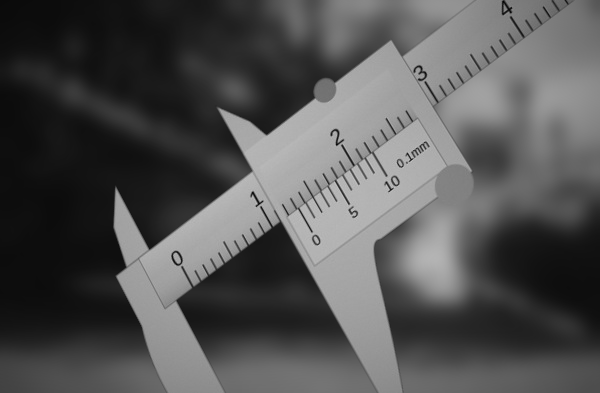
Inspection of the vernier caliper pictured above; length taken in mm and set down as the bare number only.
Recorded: 13.2
